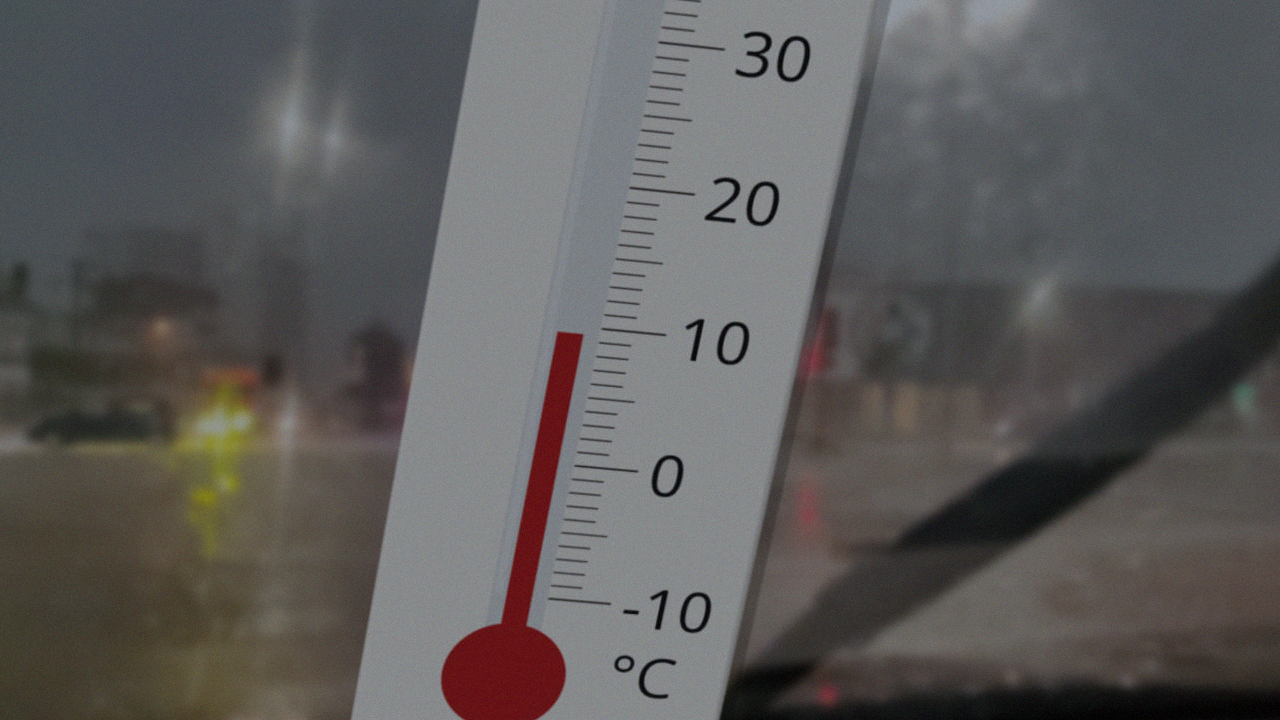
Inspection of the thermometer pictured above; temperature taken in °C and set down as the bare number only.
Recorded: 9.5
